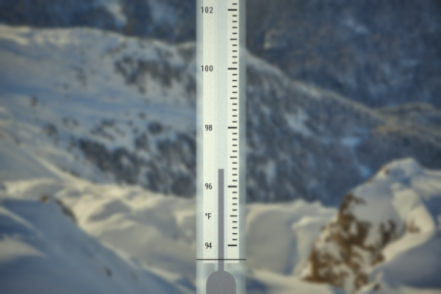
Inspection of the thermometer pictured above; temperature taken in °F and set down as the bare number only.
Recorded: 96.6
